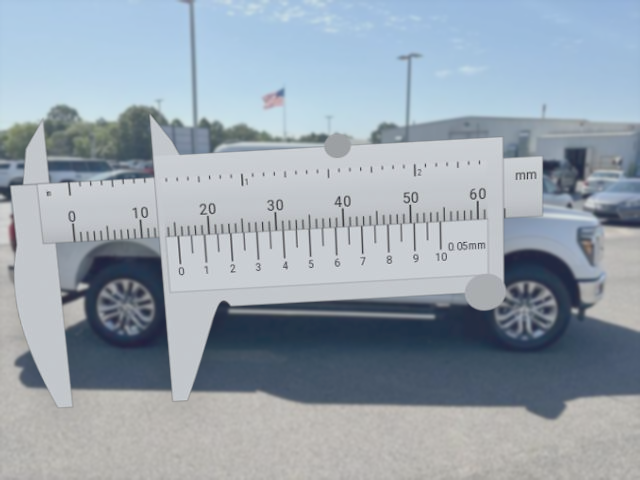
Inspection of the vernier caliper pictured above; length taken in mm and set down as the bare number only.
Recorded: 15.4
